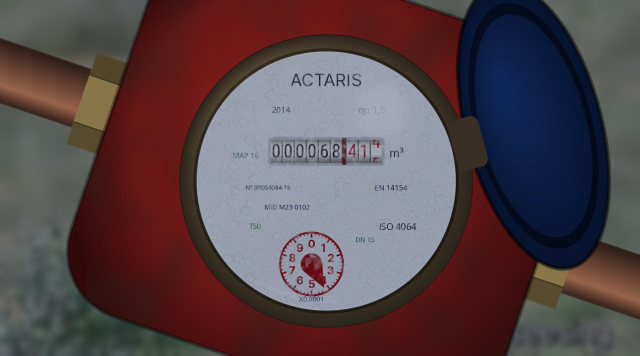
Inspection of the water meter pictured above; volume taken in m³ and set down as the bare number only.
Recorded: 68.4144
